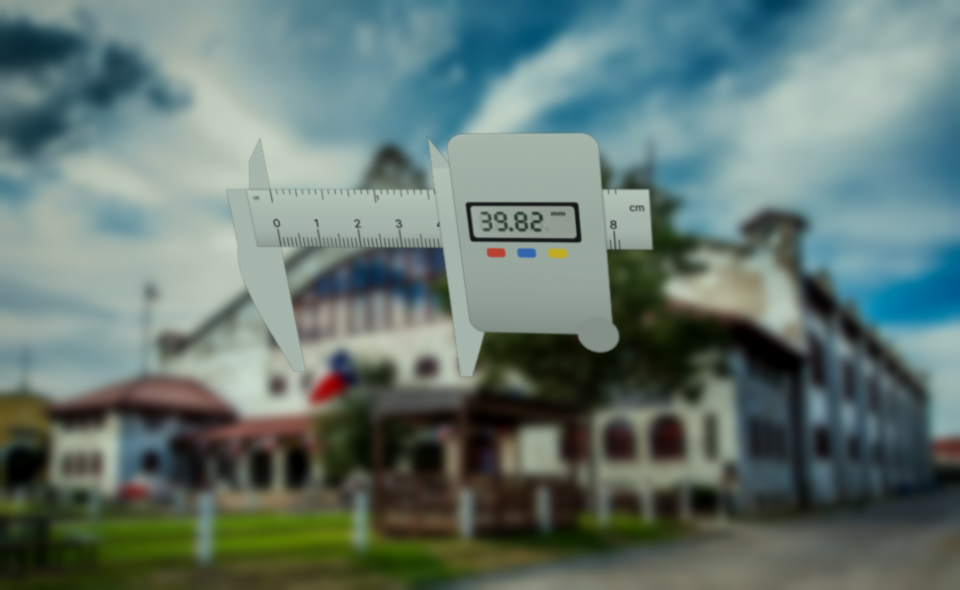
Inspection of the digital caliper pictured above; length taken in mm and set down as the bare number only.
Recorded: 39.82
